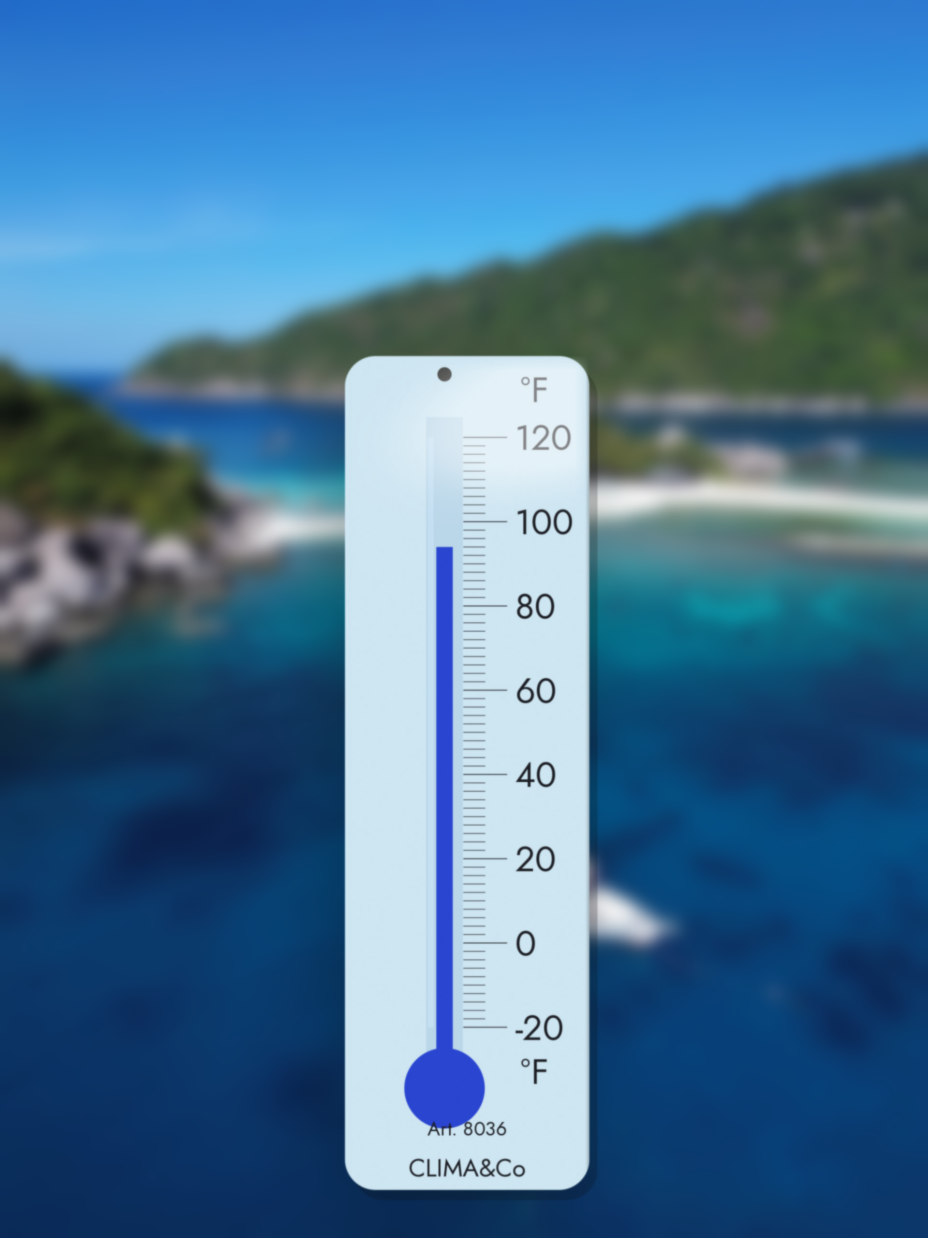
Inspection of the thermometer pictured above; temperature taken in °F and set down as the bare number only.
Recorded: 94
